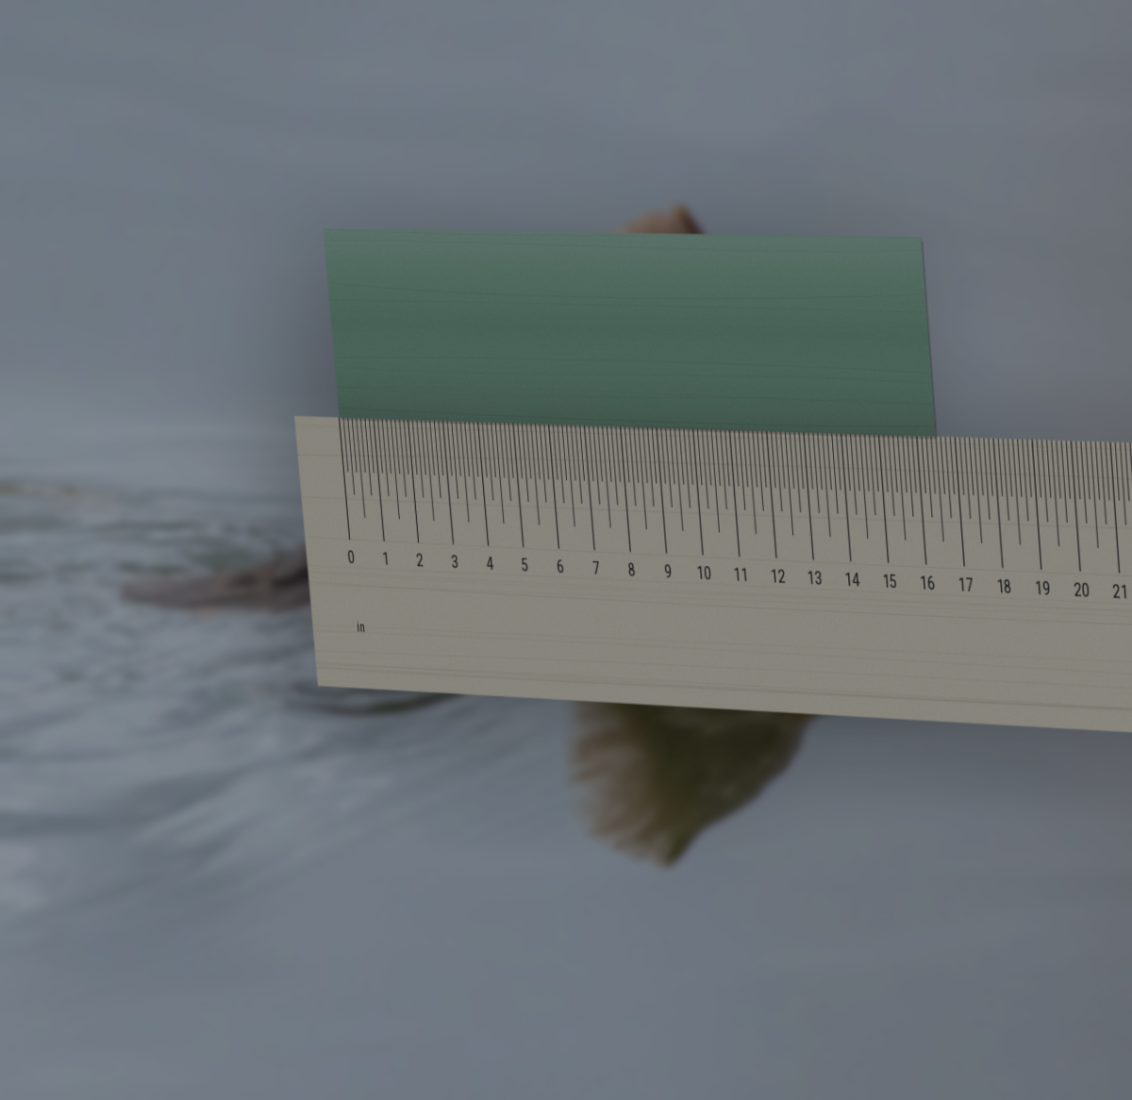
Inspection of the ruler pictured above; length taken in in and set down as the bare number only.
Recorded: 16.5
